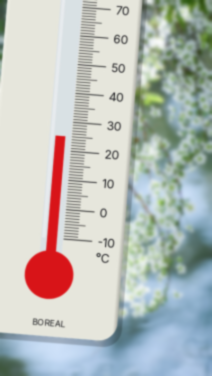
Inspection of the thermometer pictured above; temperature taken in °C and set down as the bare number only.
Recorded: 25
